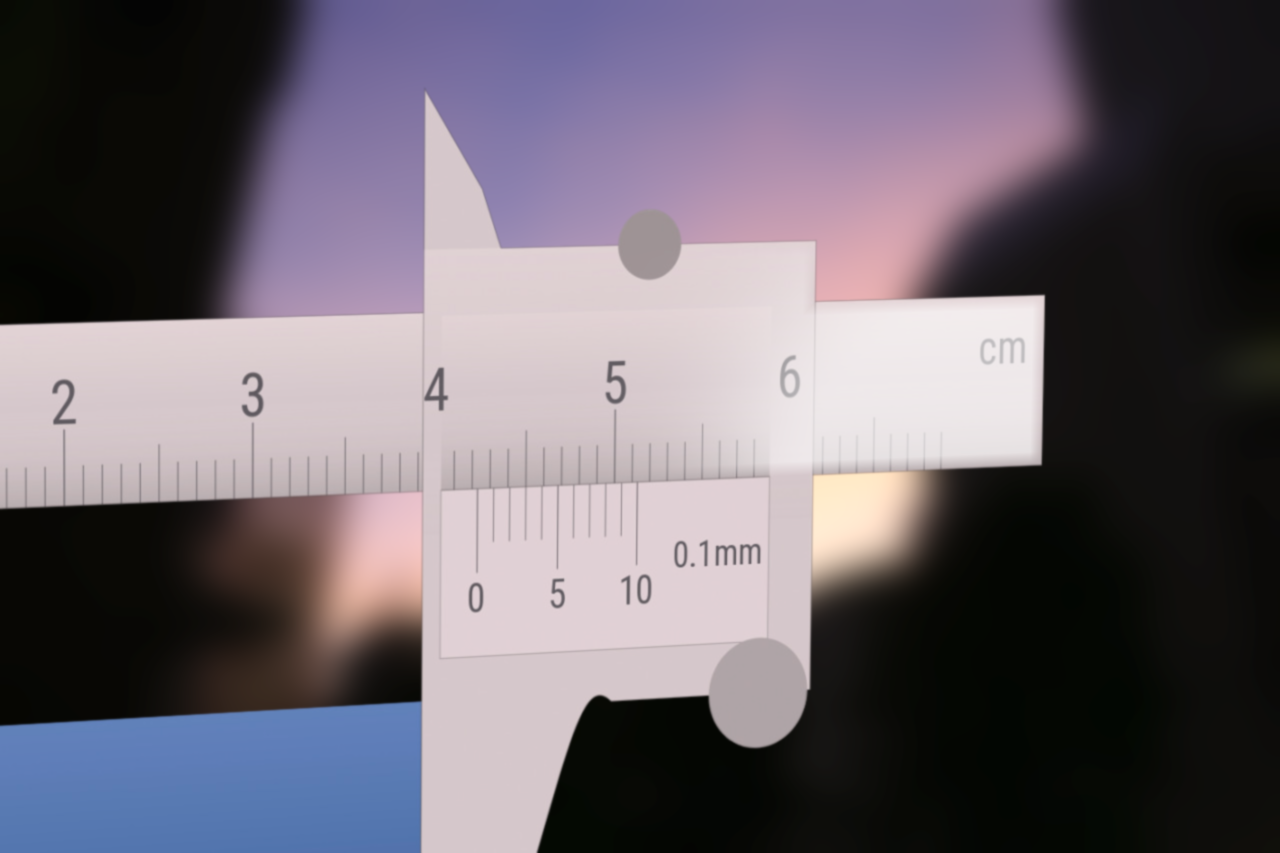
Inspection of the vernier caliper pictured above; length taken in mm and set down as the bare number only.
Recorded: 42.3
